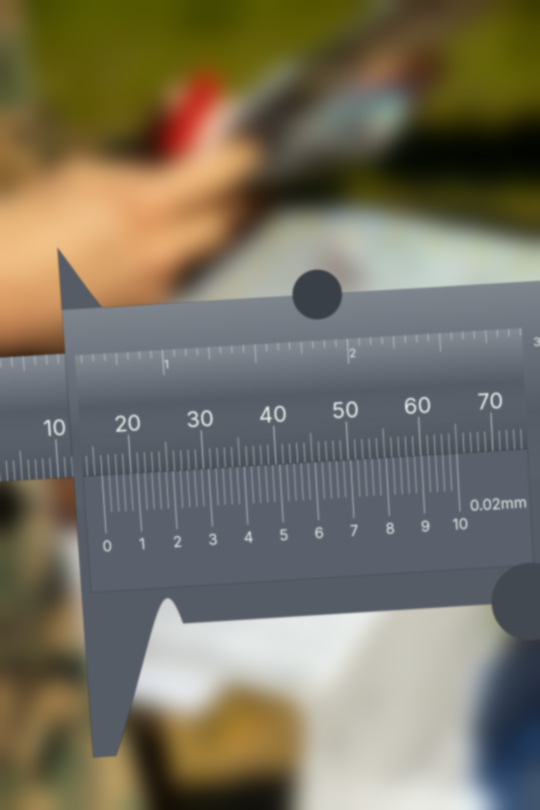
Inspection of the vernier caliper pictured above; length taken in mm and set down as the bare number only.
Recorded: 16.0
